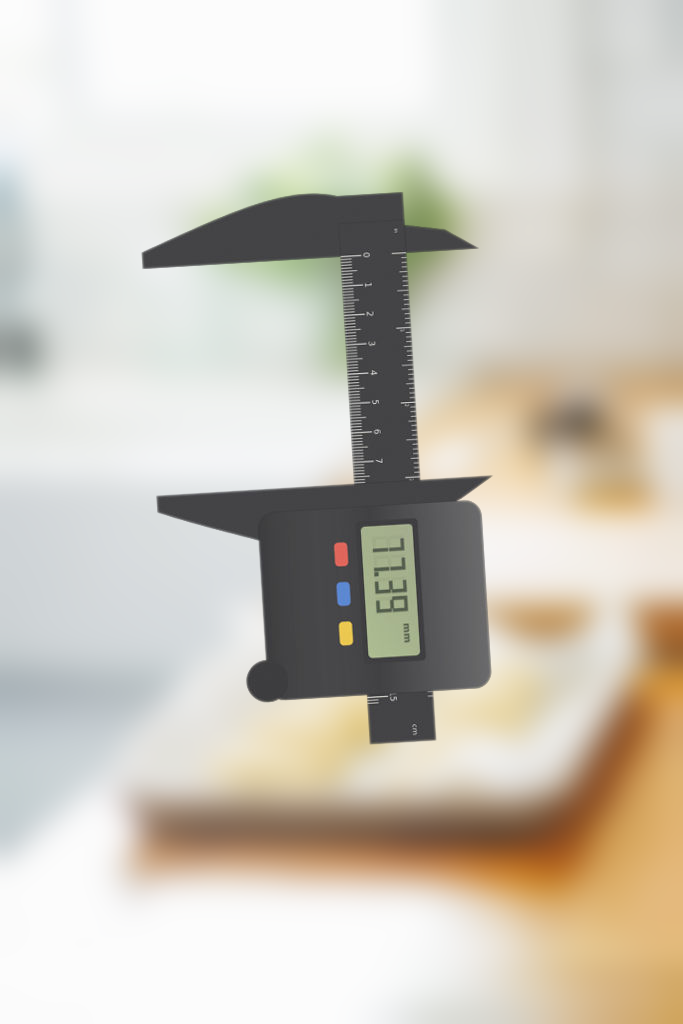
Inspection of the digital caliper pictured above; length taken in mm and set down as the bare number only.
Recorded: 77.39
